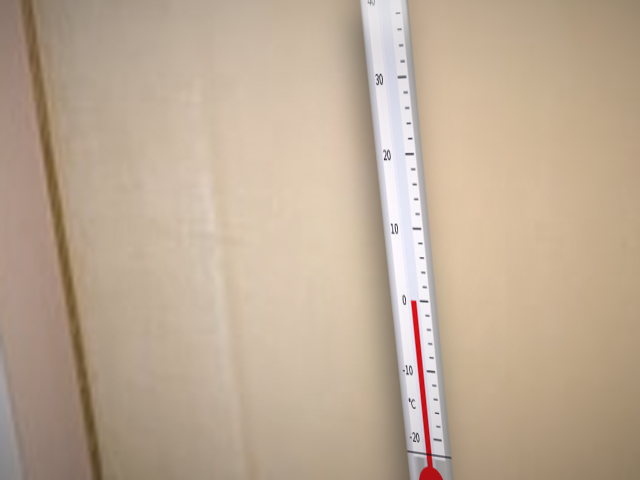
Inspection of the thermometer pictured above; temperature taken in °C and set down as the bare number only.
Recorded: 0
